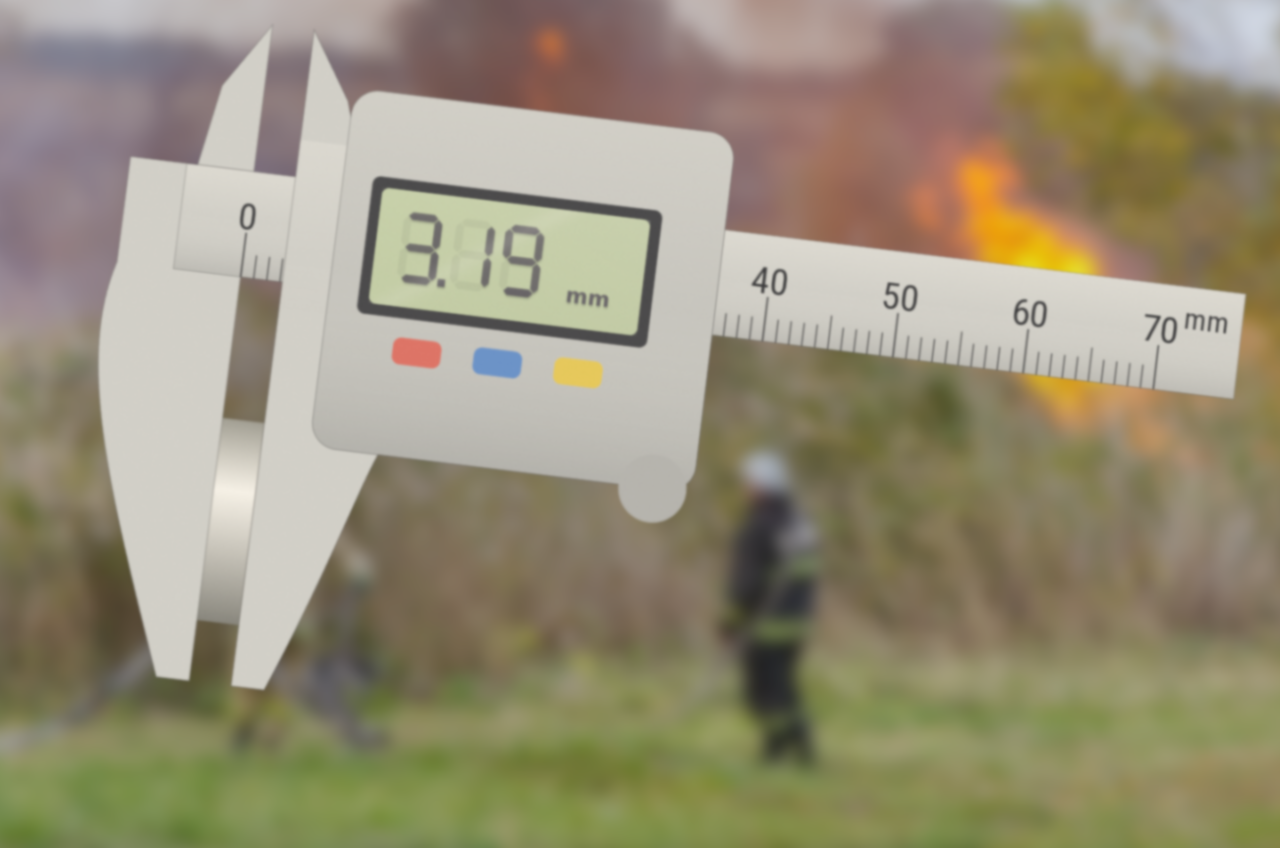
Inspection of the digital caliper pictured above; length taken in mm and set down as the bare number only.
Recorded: 3.19
